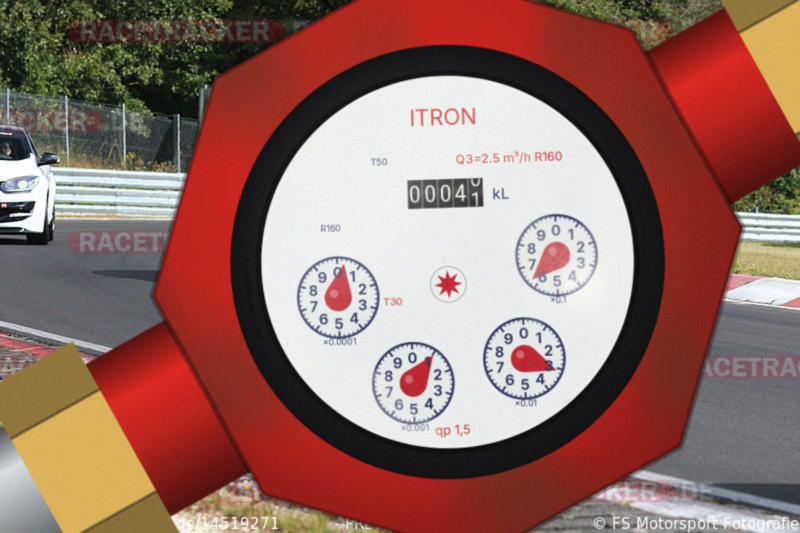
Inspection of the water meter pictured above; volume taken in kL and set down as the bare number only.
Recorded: 40.6310
